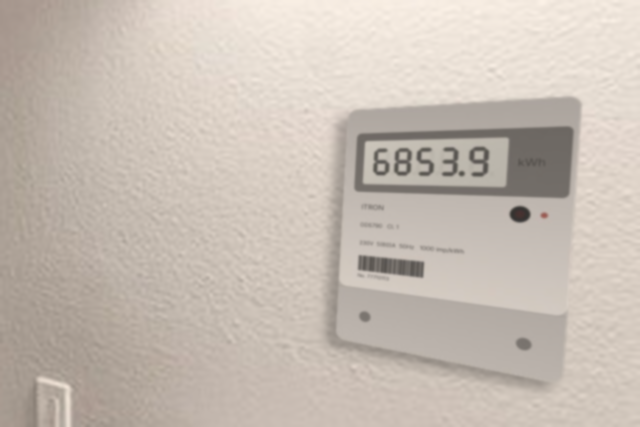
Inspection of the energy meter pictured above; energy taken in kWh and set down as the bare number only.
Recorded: 6853.9
